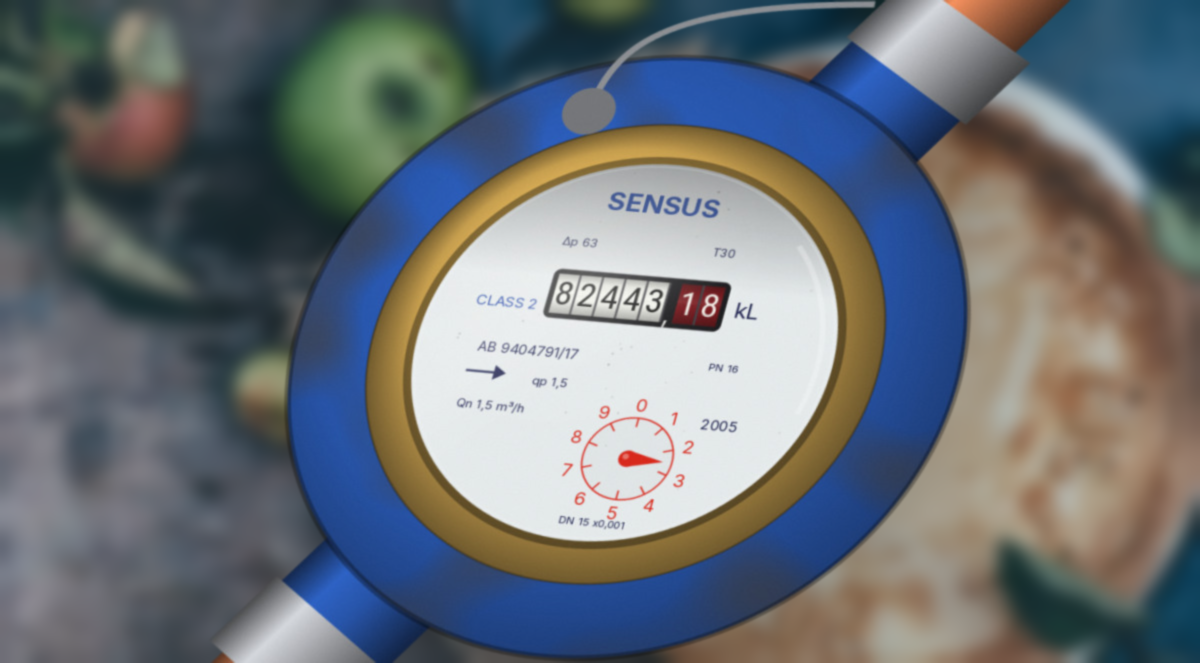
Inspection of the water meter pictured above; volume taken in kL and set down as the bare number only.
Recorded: 82443.182
